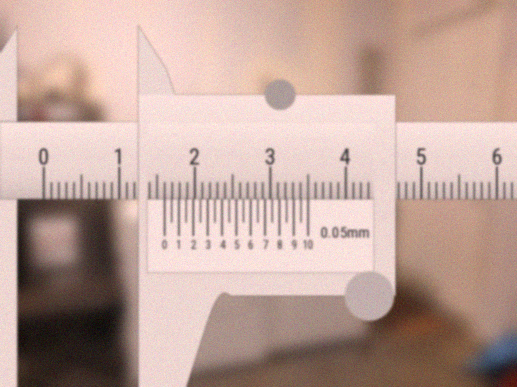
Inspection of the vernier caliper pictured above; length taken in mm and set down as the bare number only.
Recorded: 16.0
